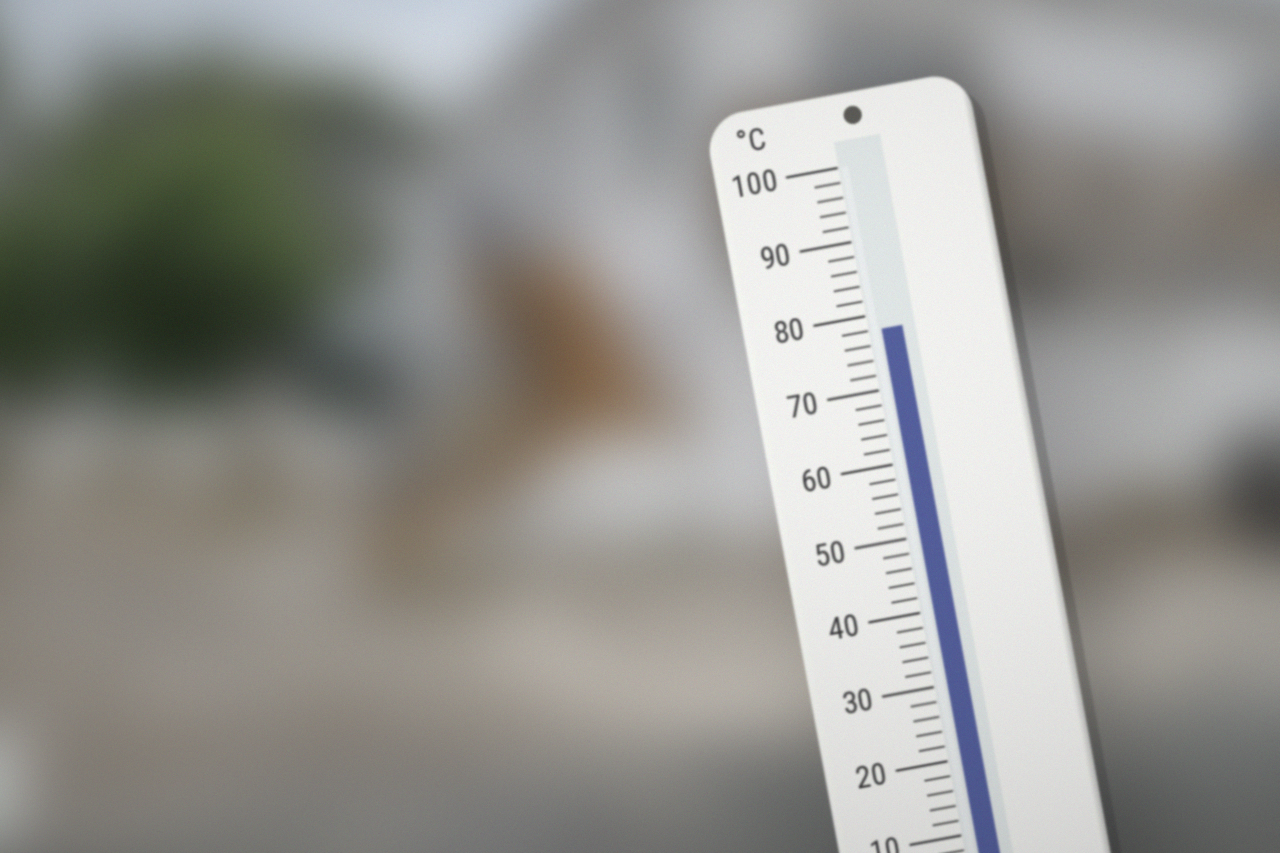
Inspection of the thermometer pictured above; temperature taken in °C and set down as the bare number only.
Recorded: 78
